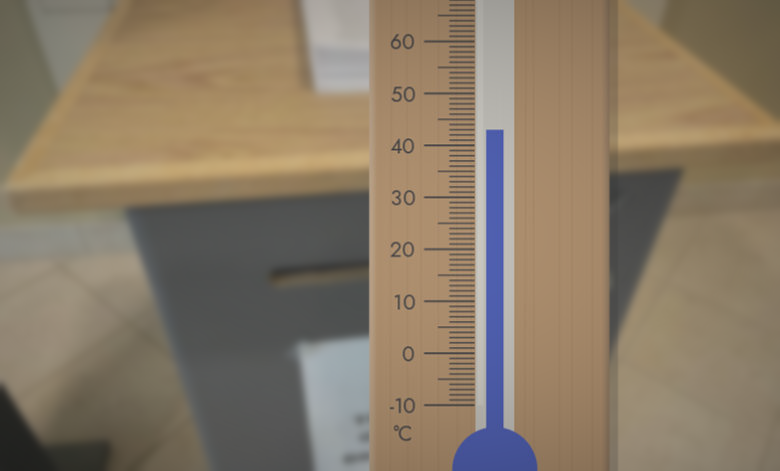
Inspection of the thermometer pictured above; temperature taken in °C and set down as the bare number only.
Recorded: 43
